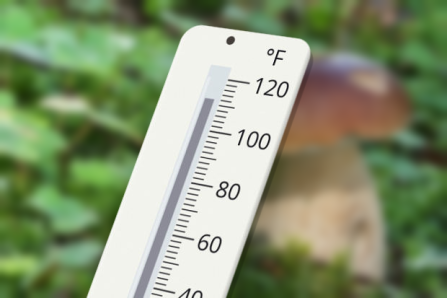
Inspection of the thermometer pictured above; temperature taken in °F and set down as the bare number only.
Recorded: 112
